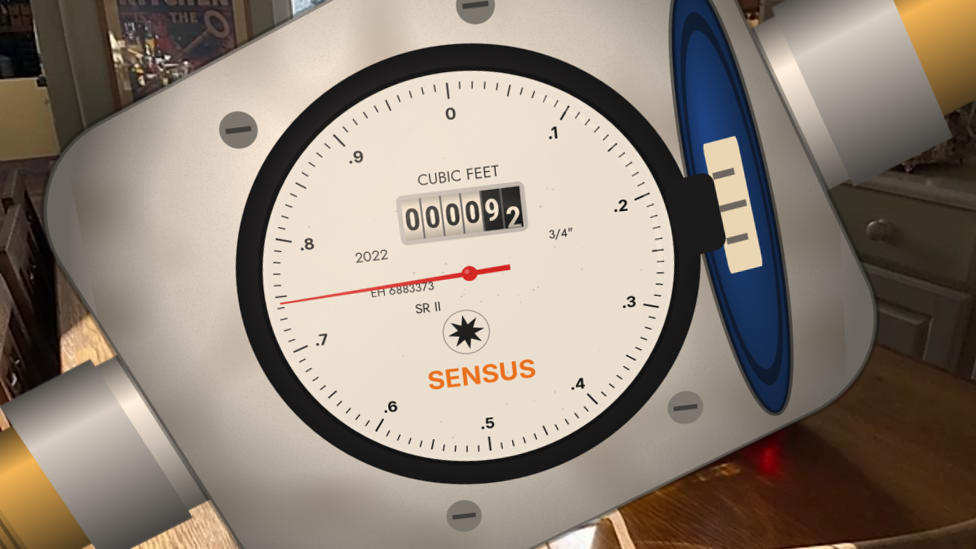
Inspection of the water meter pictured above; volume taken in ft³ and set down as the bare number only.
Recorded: 91.74
